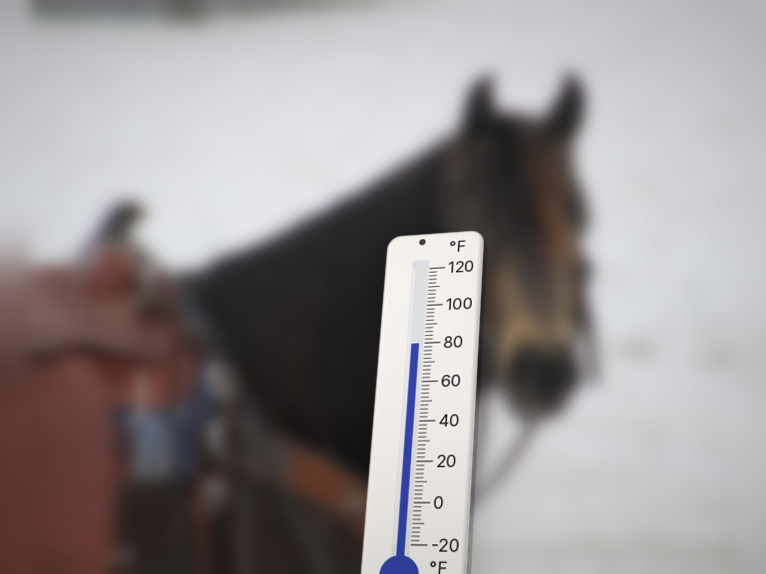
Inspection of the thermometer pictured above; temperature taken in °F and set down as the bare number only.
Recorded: 80
